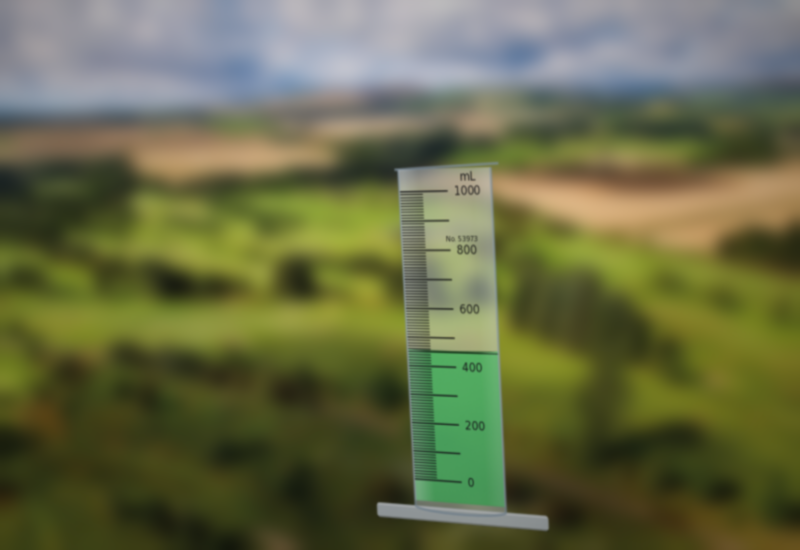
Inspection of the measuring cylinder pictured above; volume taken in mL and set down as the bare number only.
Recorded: 450
